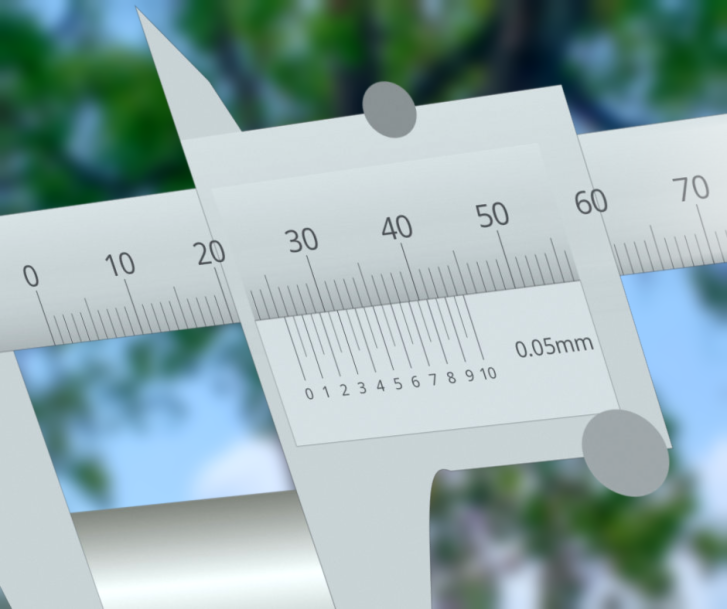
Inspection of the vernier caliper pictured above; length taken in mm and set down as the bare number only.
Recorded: 25.6
